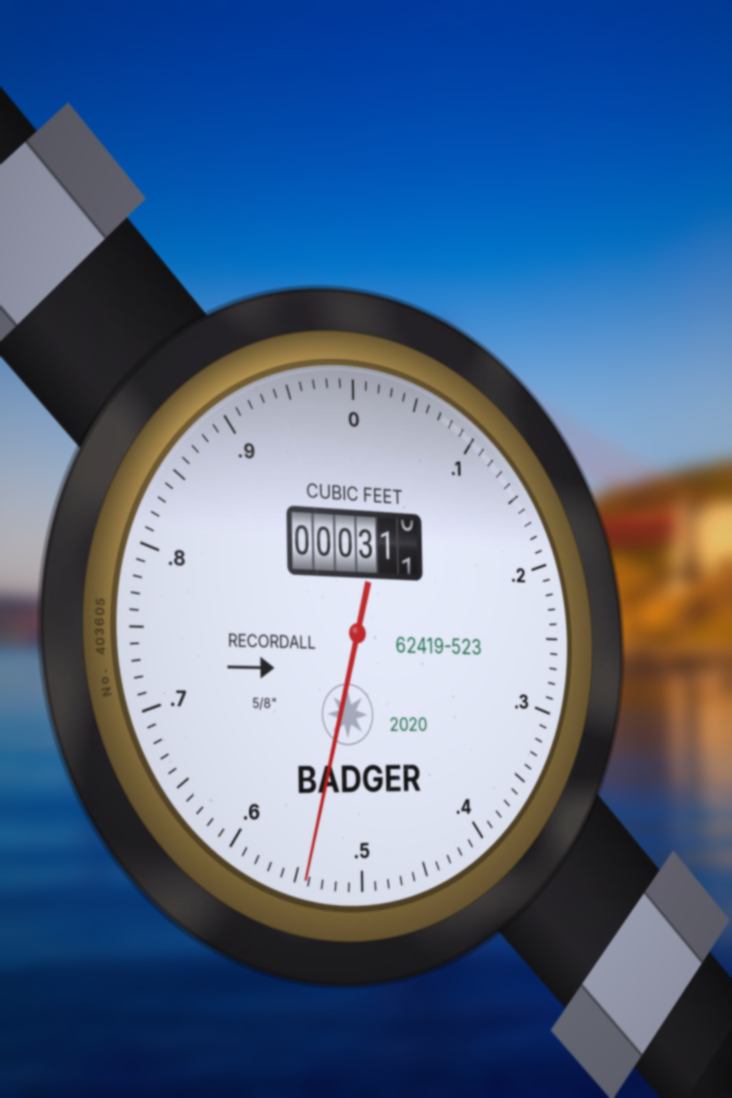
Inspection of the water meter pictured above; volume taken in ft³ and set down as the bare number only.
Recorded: 310.54
